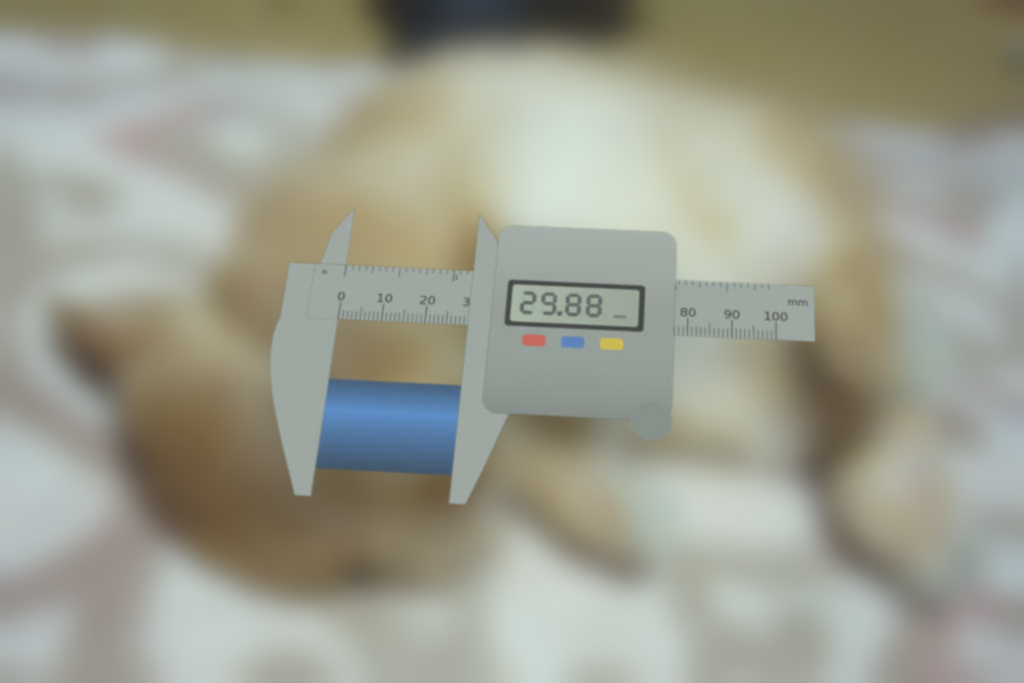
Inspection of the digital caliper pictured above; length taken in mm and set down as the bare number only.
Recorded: 29.88
